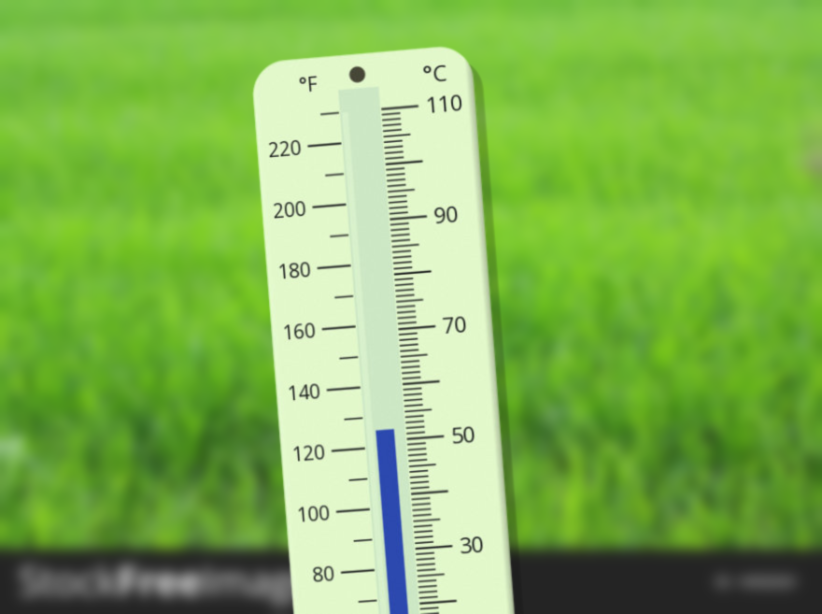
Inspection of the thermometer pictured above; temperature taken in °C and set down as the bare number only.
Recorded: 52
